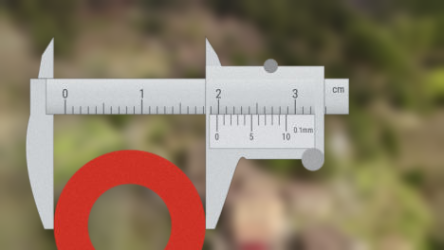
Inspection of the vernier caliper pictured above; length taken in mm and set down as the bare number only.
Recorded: 19.8
